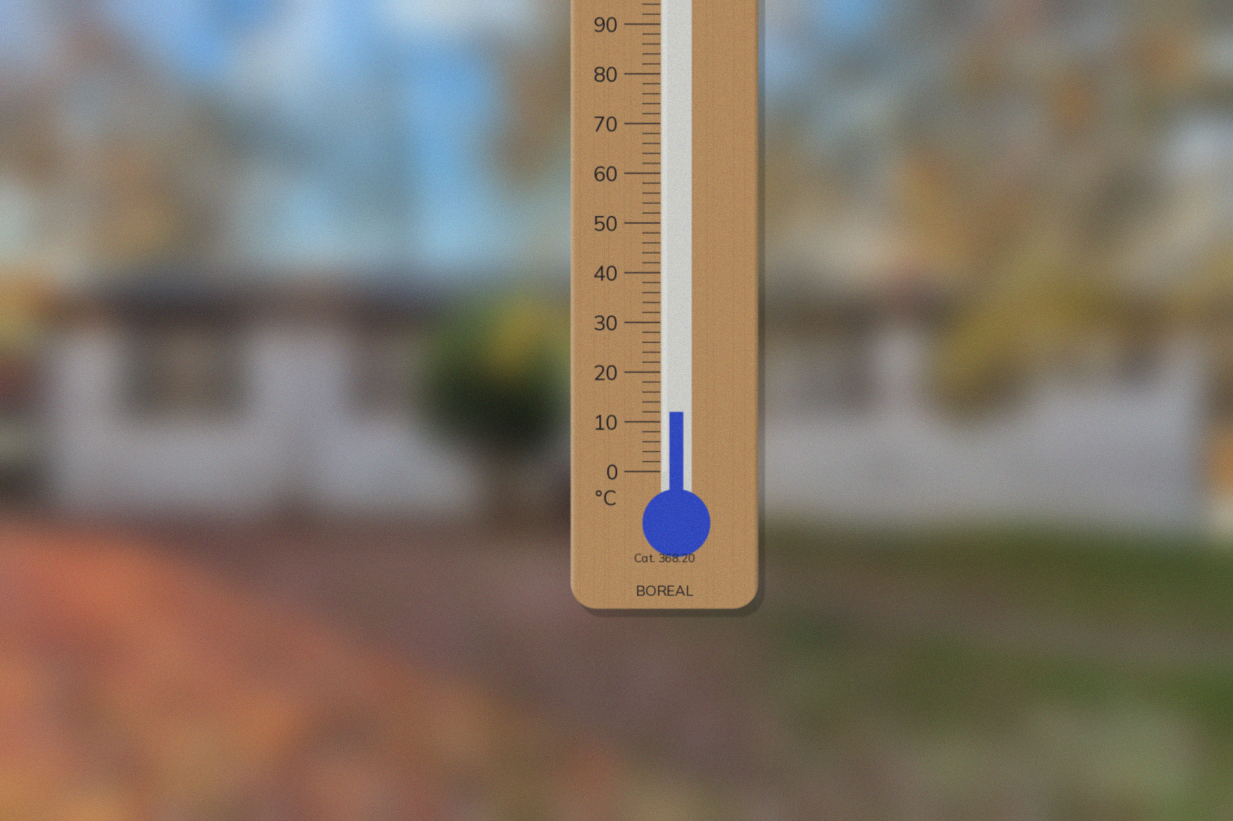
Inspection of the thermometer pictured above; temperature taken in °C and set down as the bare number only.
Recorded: 12
